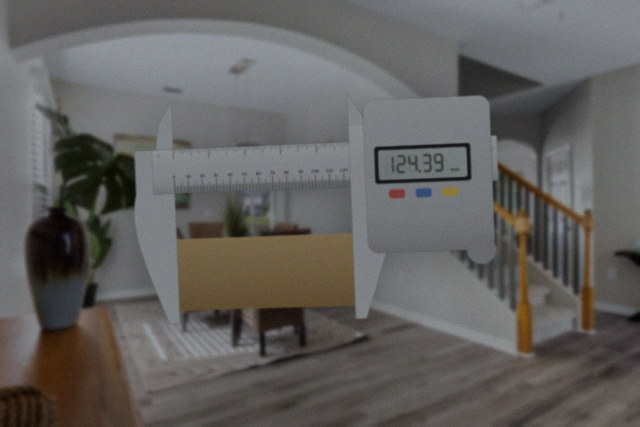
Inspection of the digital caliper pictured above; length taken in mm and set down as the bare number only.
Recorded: 124.39
